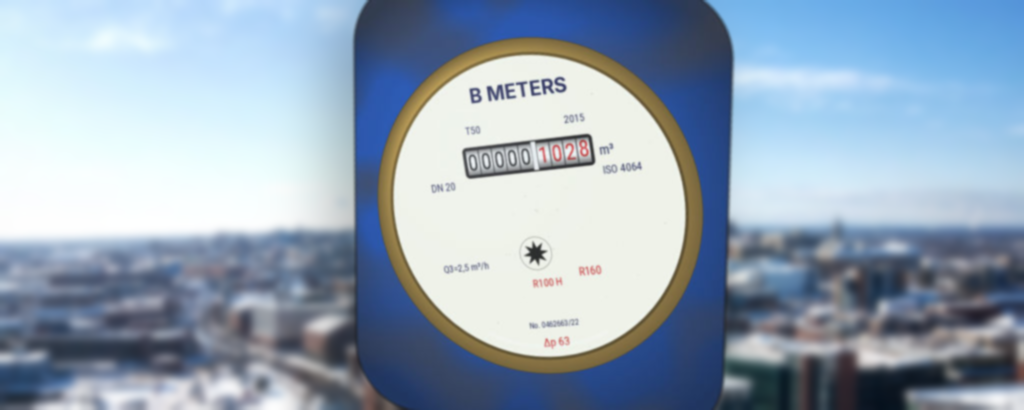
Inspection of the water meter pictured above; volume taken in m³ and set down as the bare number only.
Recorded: 0.1028
